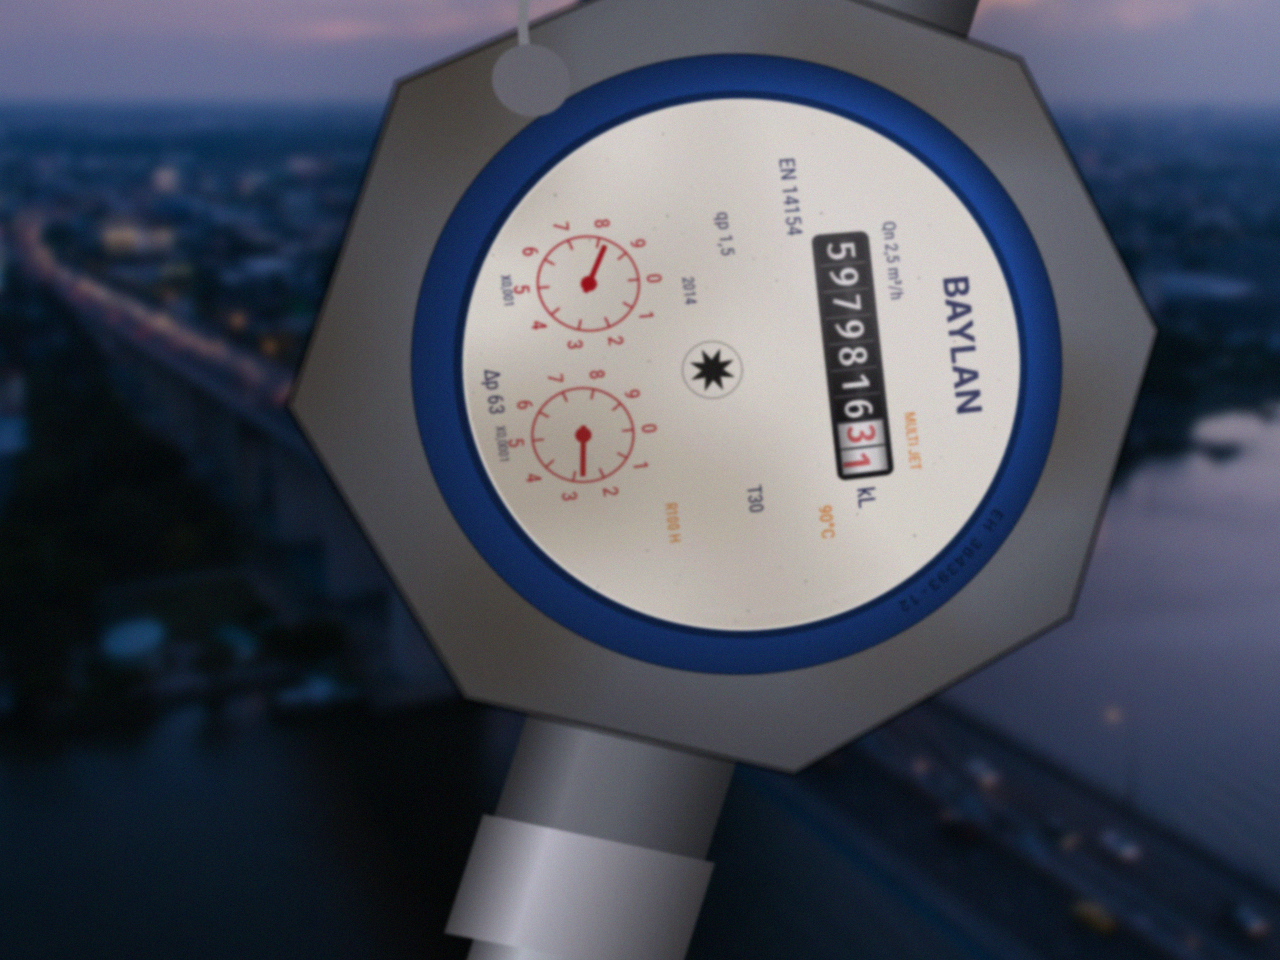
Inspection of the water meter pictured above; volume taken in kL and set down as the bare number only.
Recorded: 5979816.3082
